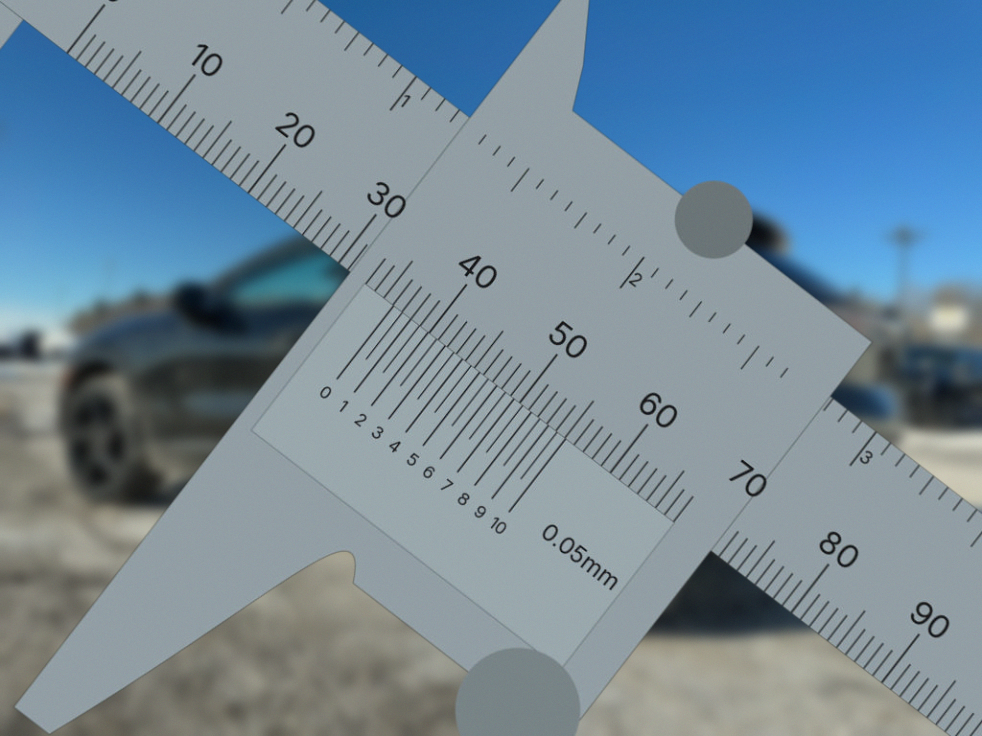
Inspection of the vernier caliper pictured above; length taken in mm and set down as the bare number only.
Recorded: 36.1
